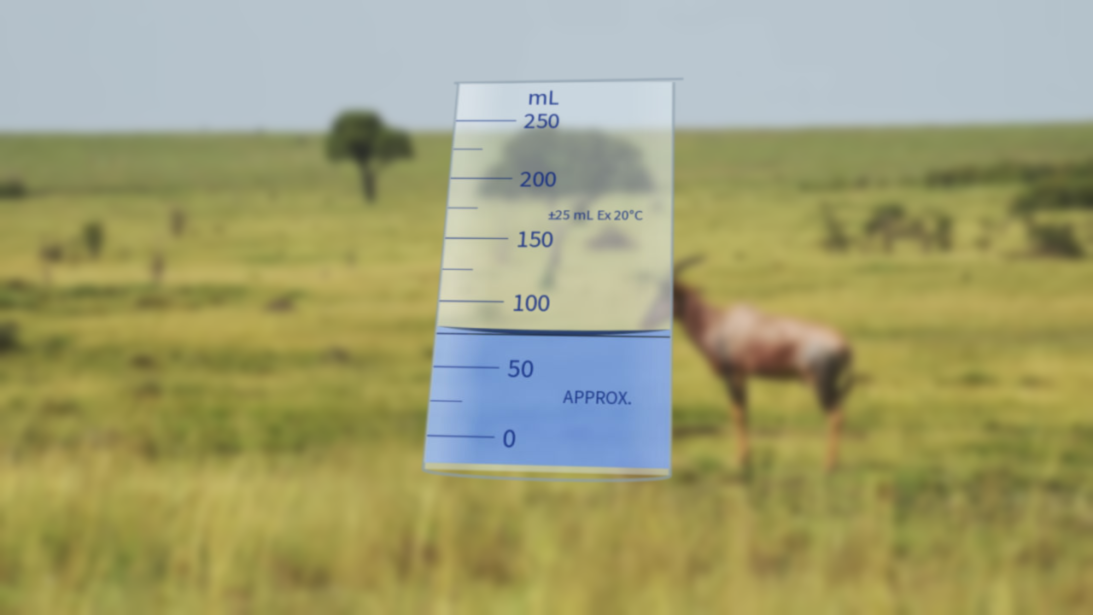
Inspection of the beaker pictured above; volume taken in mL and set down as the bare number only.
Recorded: 75
